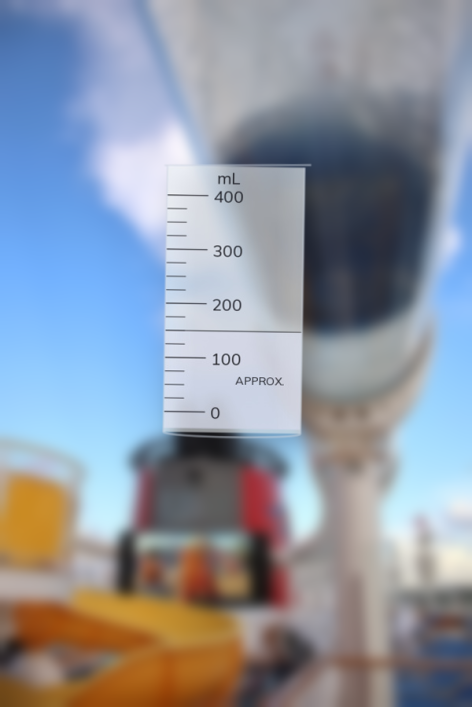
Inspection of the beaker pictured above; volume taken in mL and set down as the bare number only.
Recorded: 150
